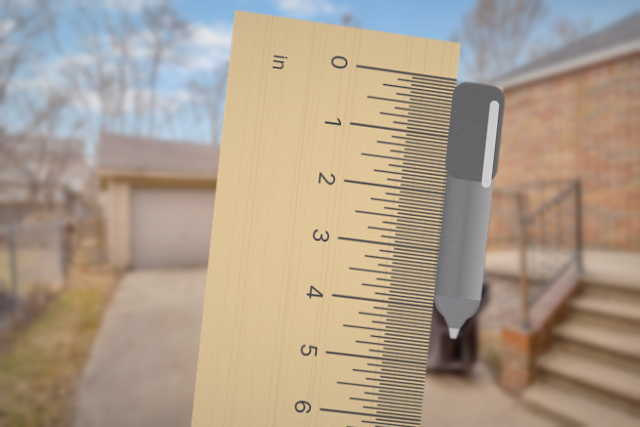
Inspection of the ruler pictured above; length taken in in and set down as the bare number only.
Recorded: 4.5
